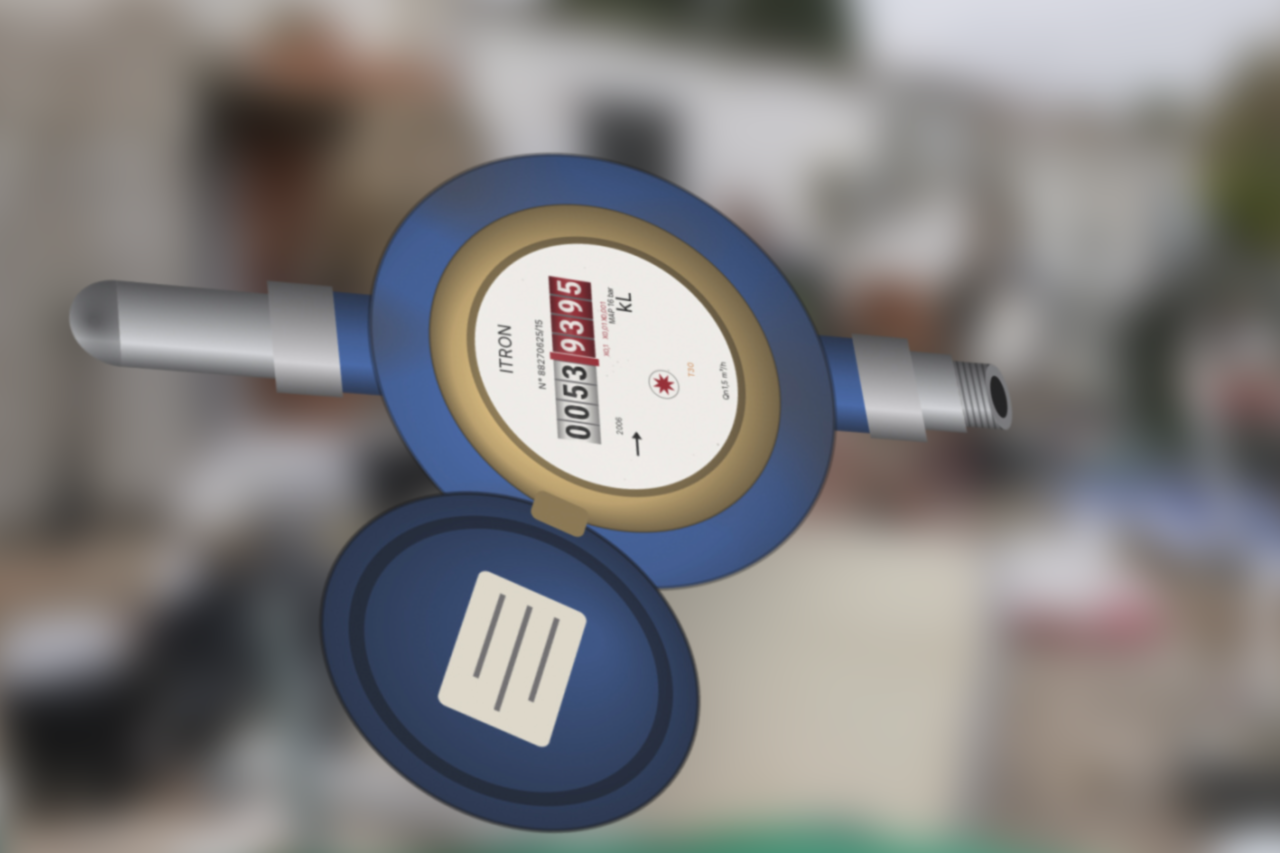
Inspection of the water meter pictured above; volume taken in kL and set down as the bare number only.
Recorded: 53.9395
